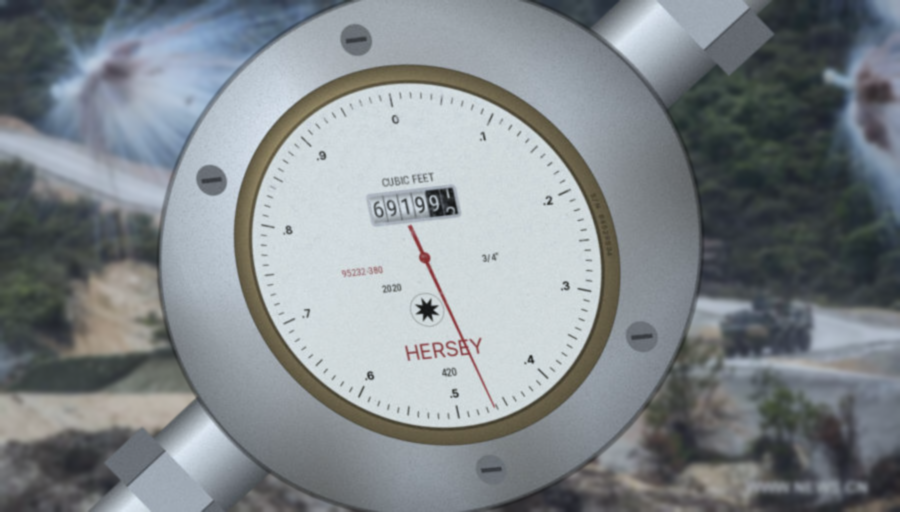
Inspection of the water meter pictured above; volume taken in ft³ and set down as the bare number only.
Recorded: 691991.46
